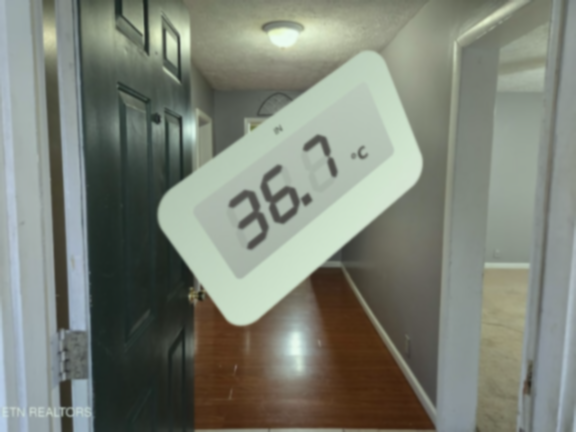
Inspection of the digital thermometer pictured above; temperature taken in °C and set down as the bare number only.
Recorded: 36.7
